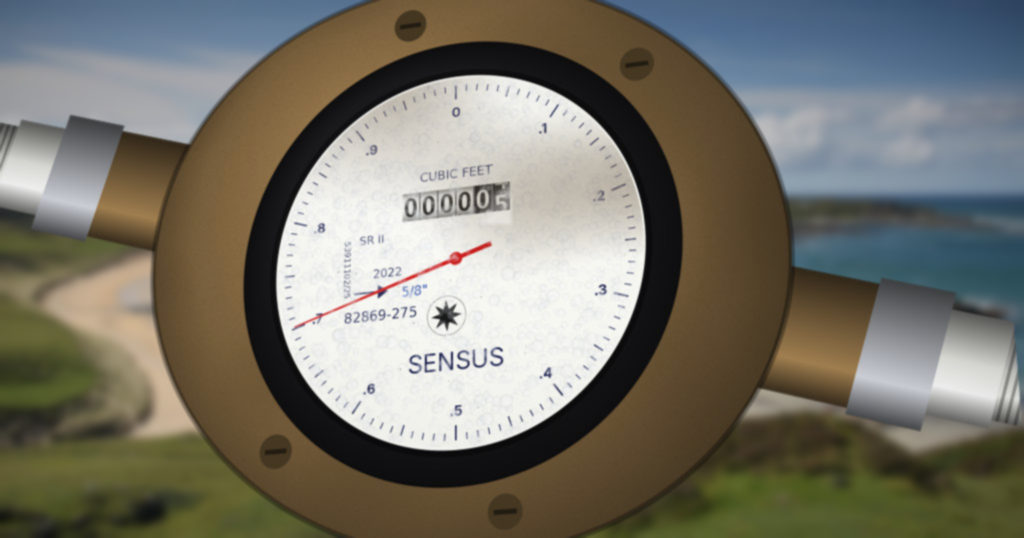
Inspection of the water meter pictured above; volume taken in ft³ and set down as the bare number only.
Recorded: 4.70
